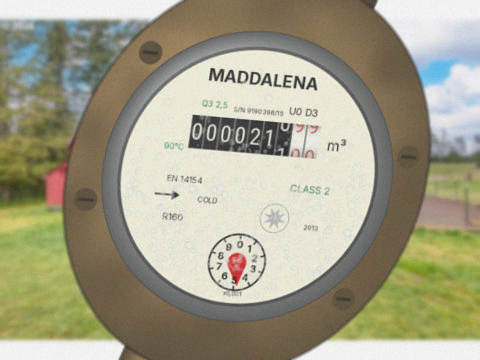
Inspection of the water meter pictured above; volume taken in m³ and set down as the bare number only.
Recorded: 210.994
